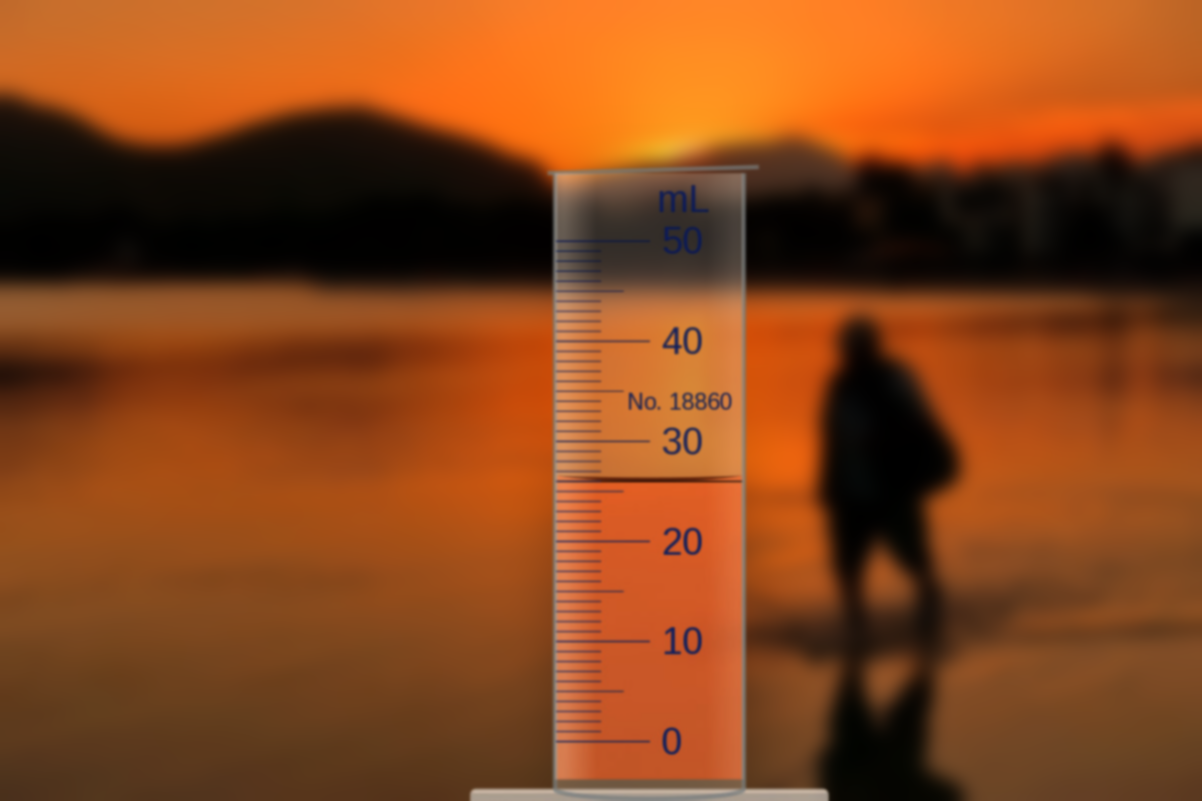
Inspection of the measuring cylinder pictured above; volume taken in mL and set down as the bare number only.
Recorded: 26
